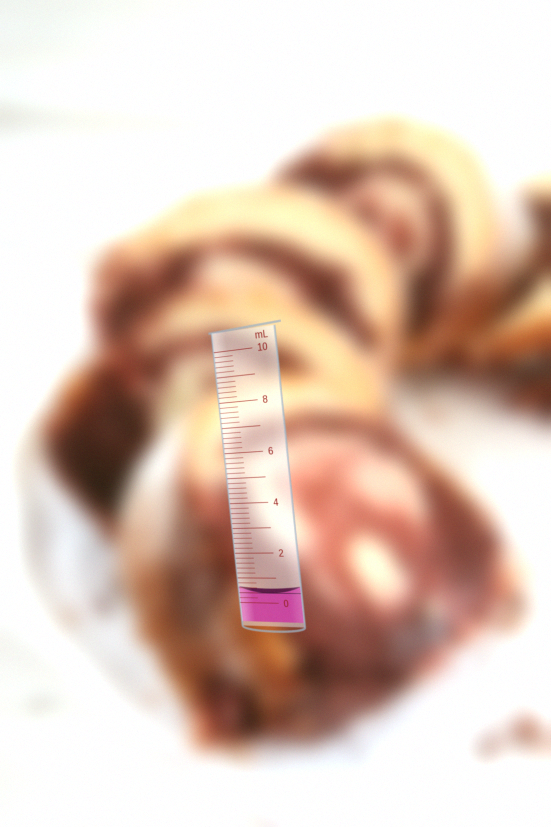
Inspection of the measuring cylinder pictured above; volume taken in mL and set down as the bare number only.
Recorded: 0.4
